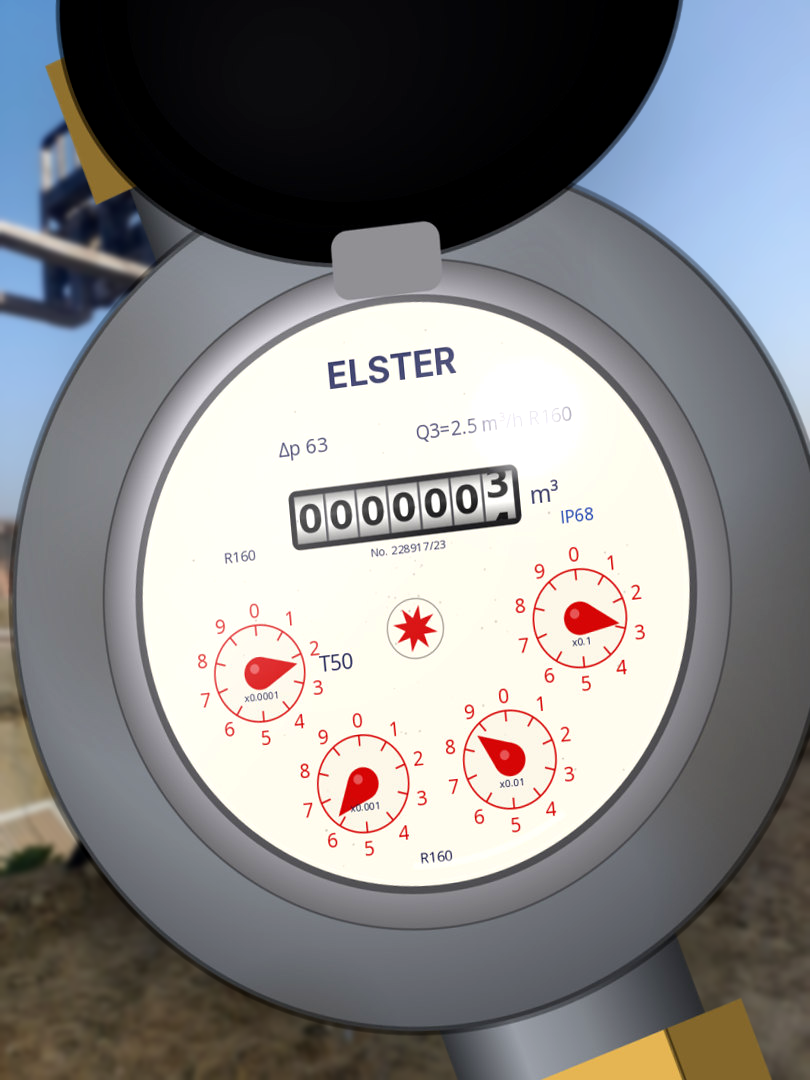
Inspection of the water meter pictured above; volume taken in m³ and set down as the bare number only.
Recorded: 3.2862
